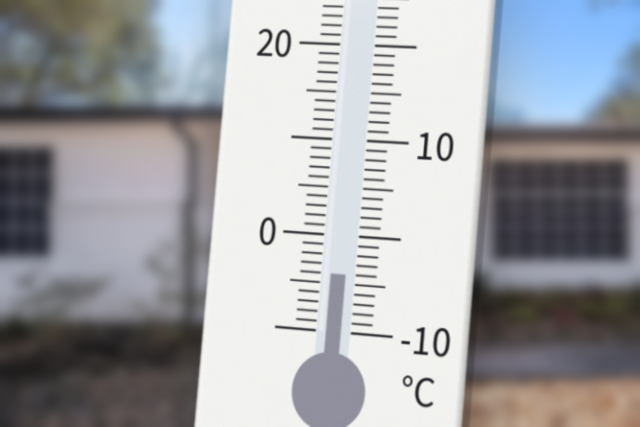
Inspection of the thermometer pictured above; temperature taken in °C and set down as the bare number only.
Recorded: -4
